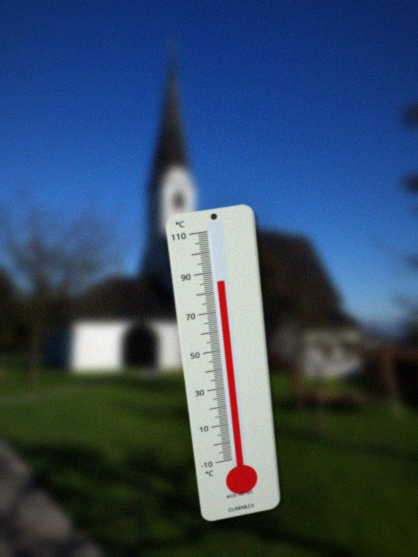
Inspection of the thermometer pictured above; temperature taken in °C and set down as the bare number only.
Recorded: 85
